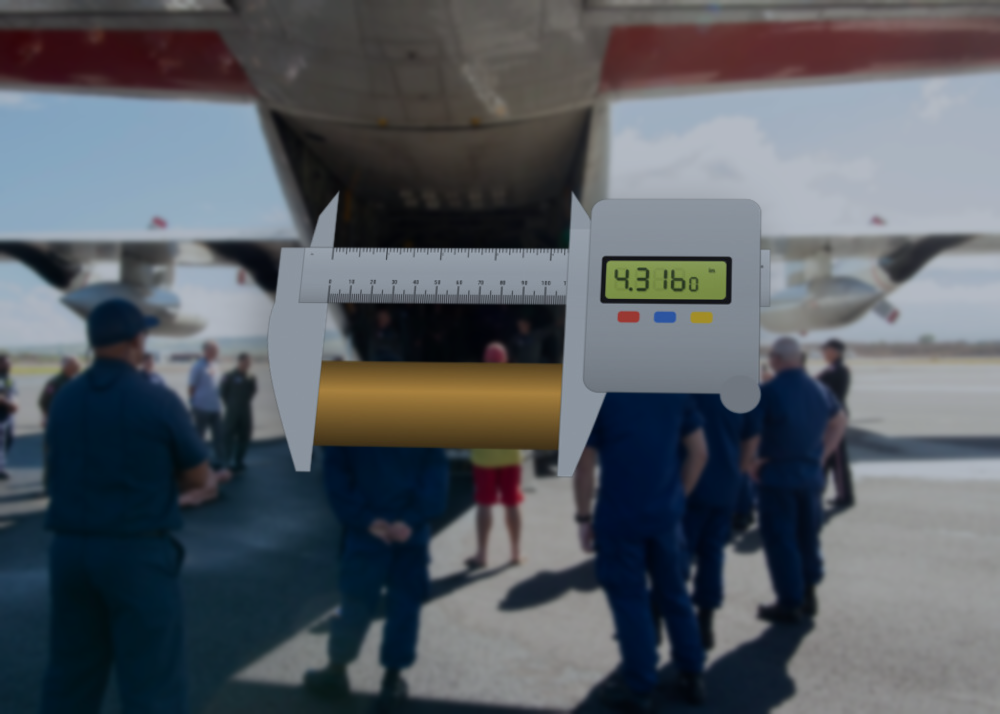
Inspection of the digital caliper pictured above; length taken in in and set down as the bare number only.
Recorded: 4.3160
